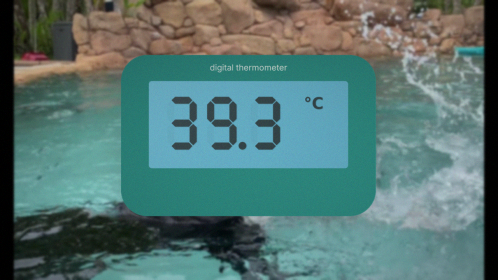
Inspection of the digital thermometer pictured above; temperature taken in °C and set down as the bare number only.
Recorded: 39.3
